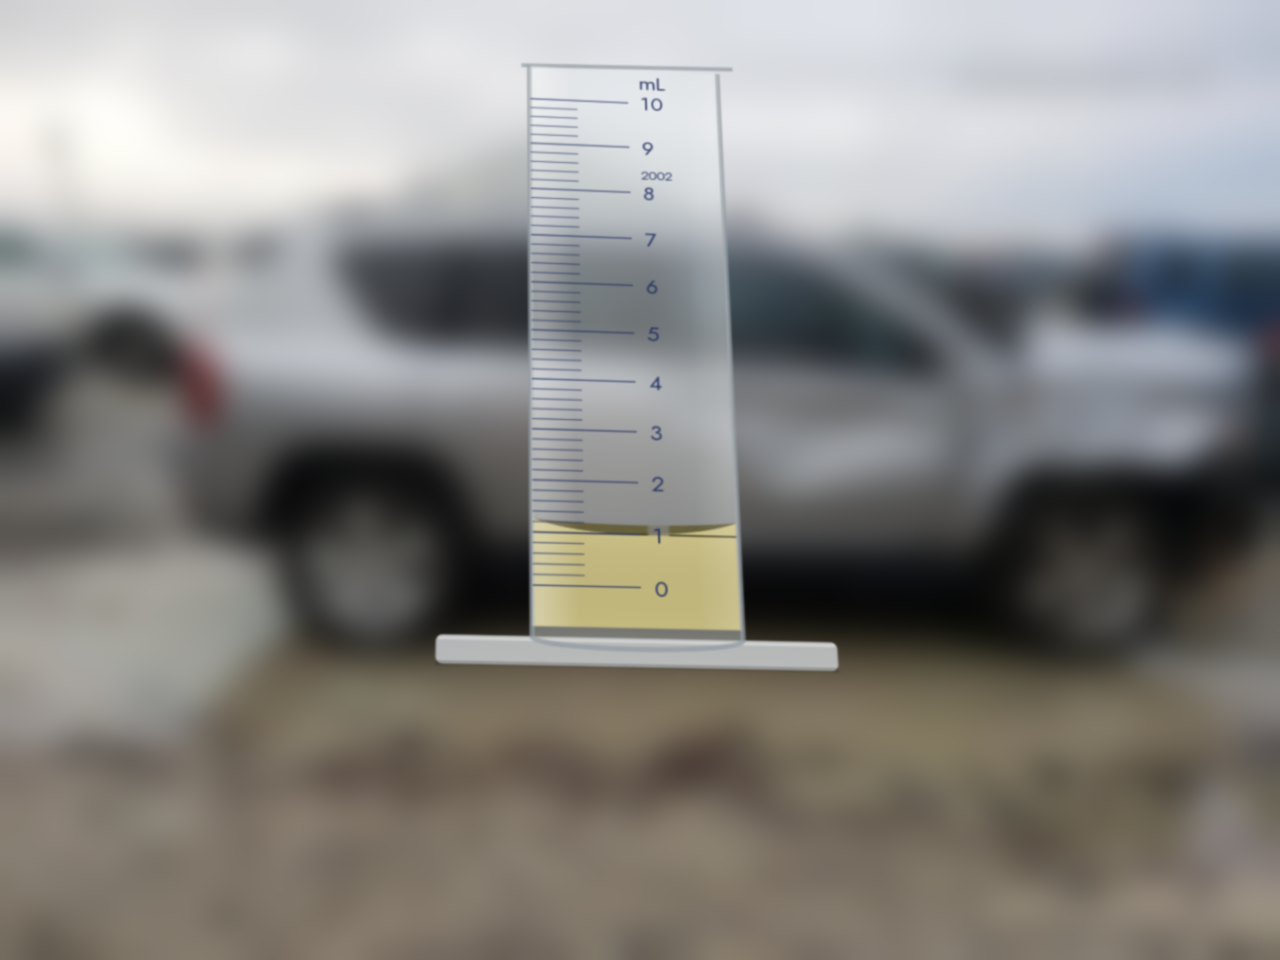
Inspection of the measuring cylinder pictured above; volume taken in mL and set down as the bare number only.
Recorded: 1
